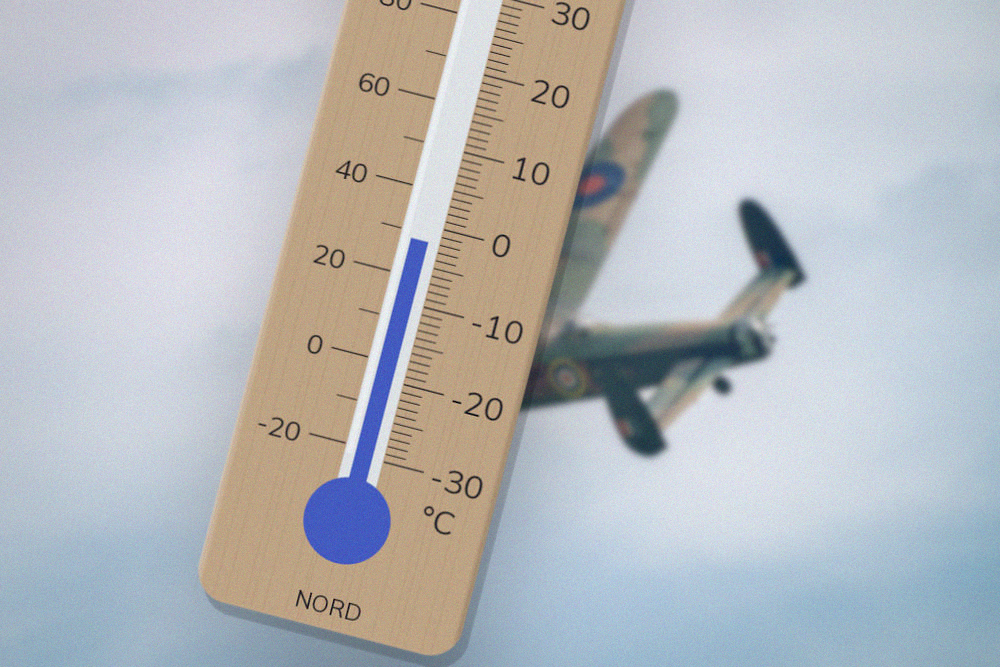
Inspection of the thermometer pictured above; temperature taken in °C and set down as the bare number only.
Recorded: -2
